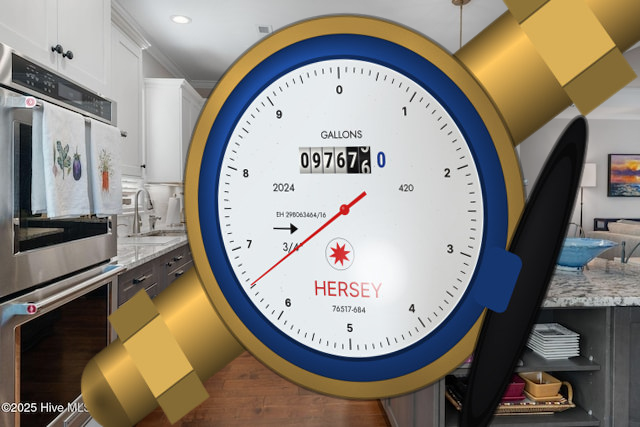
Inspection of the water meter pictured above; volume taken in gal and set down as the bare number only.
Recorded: 976756.5
